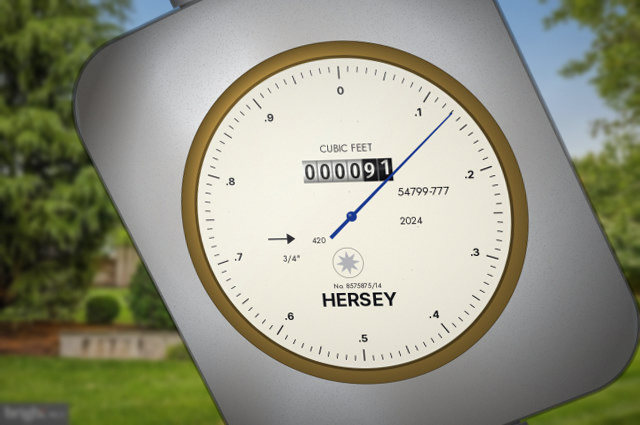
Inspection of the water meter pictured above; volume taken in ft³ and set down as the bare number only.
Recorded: 91.13
